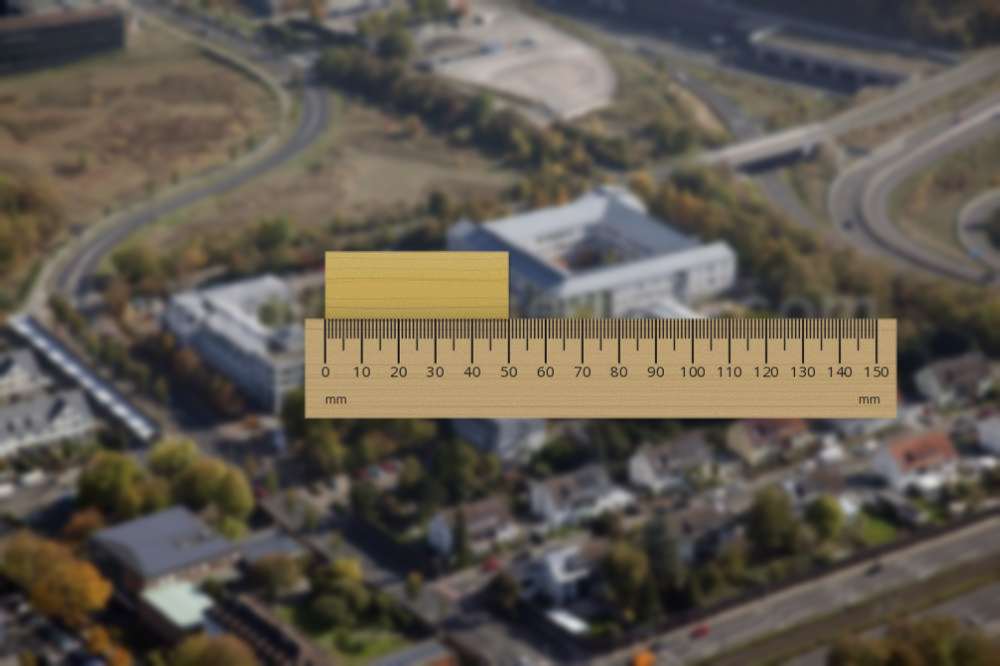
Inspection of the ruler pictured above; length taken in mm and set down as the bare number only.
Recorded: 50
